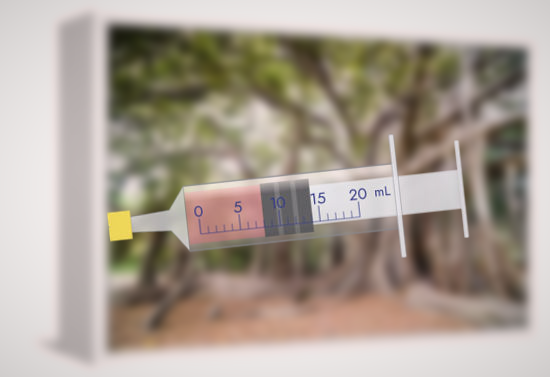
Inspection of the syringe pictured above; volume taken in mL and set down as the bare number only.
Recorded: 8
